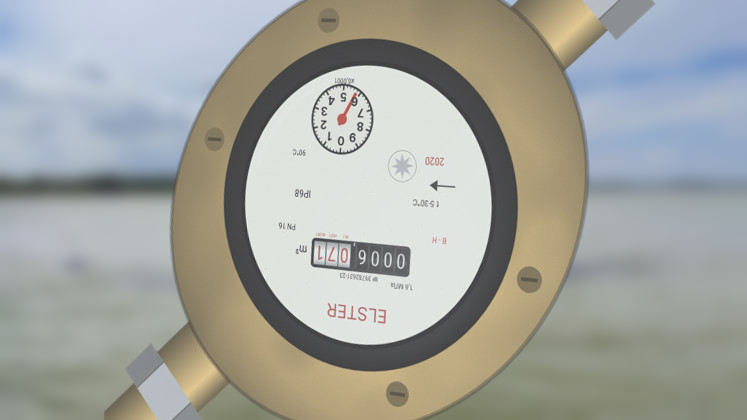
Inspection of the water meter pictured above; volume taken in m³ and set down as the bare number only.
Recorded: 6.0715
